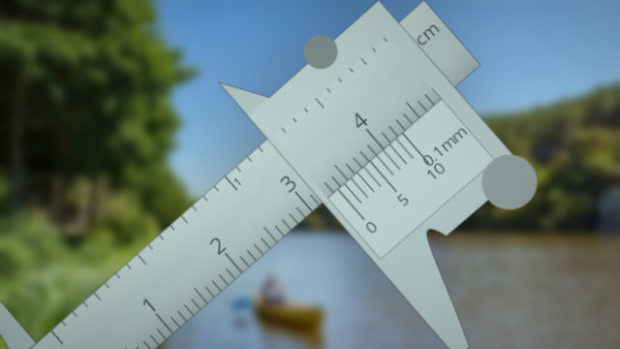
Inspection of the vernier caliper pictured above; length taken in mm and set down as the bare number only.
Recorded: 33.6
